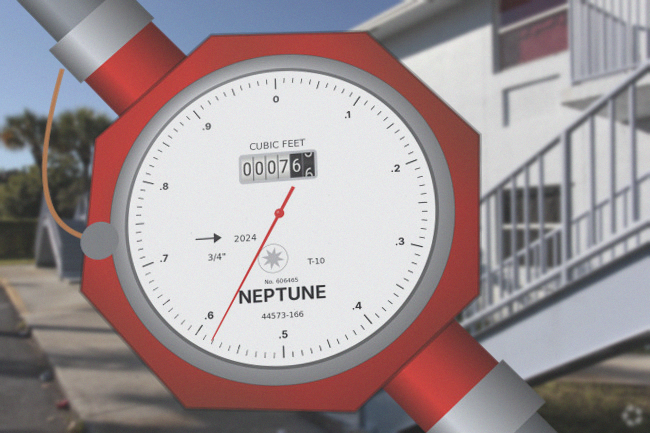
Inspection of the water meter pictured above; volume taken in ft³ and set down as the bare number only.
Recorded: 765.58
